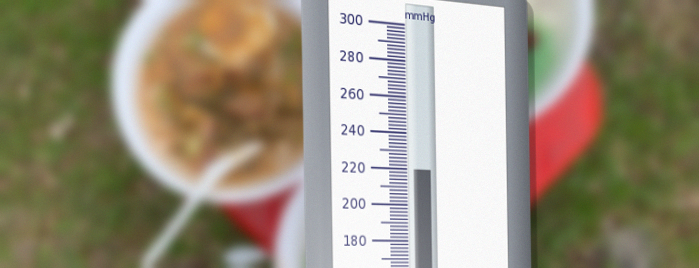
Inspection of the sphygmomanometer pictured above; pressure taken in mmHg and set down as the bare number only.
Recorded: 220
